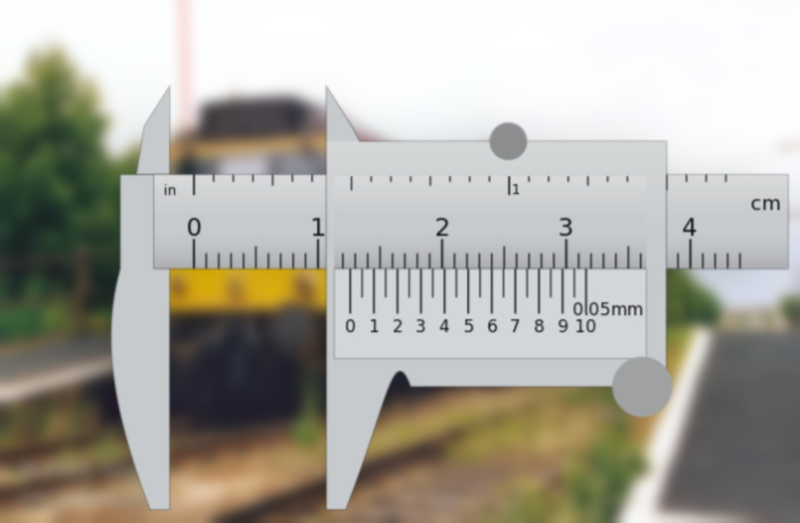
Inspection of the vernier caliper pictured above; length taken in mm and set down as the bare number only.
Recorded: 12.6
